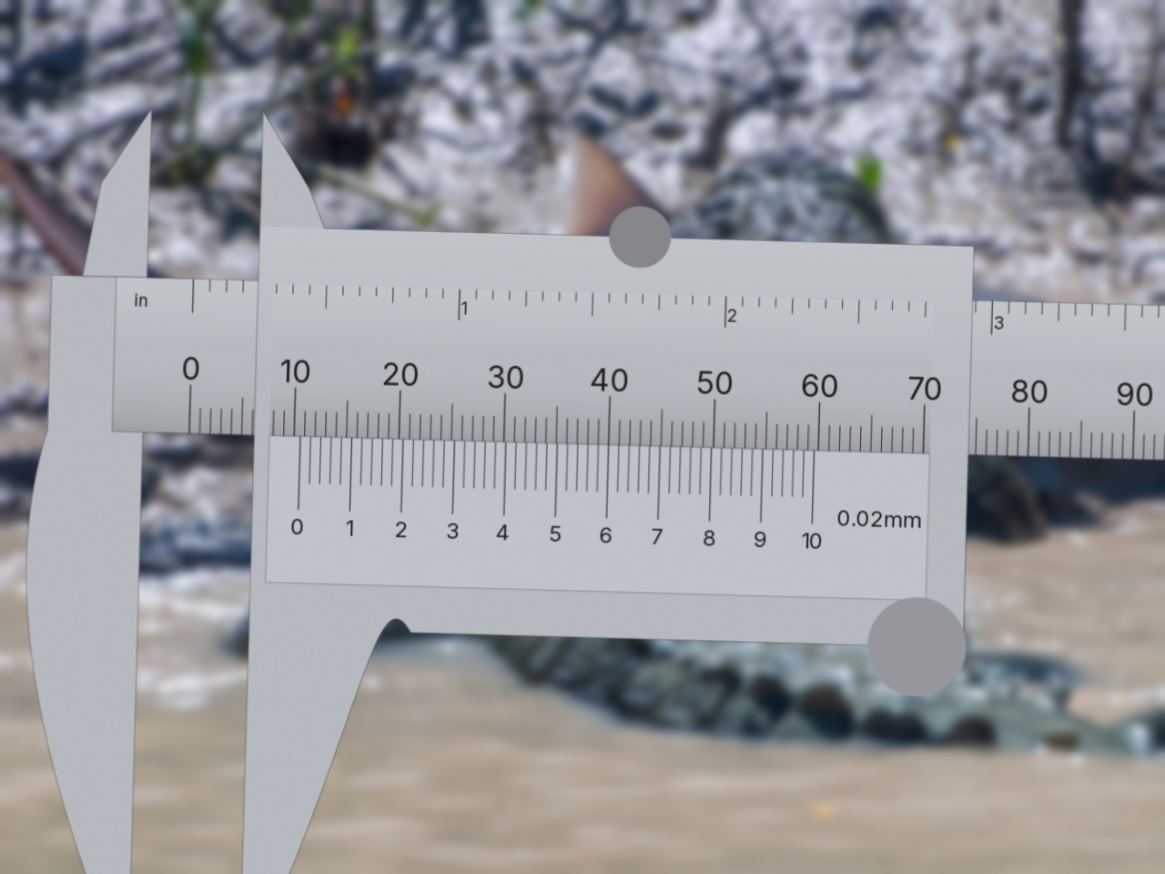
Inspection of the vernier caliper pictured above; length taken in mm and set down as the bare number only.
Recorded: 10.6
